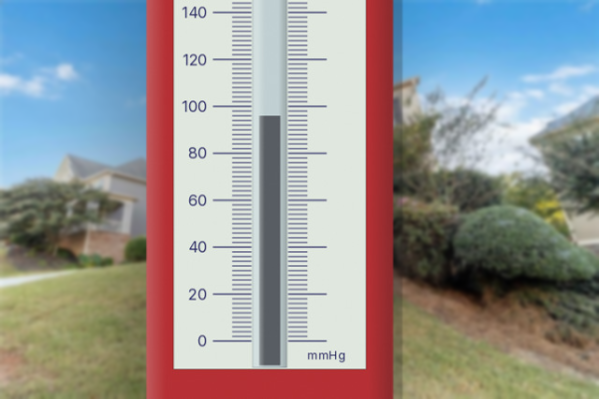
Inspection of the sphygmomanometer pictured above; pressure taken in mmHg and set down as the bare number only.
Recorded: 96
